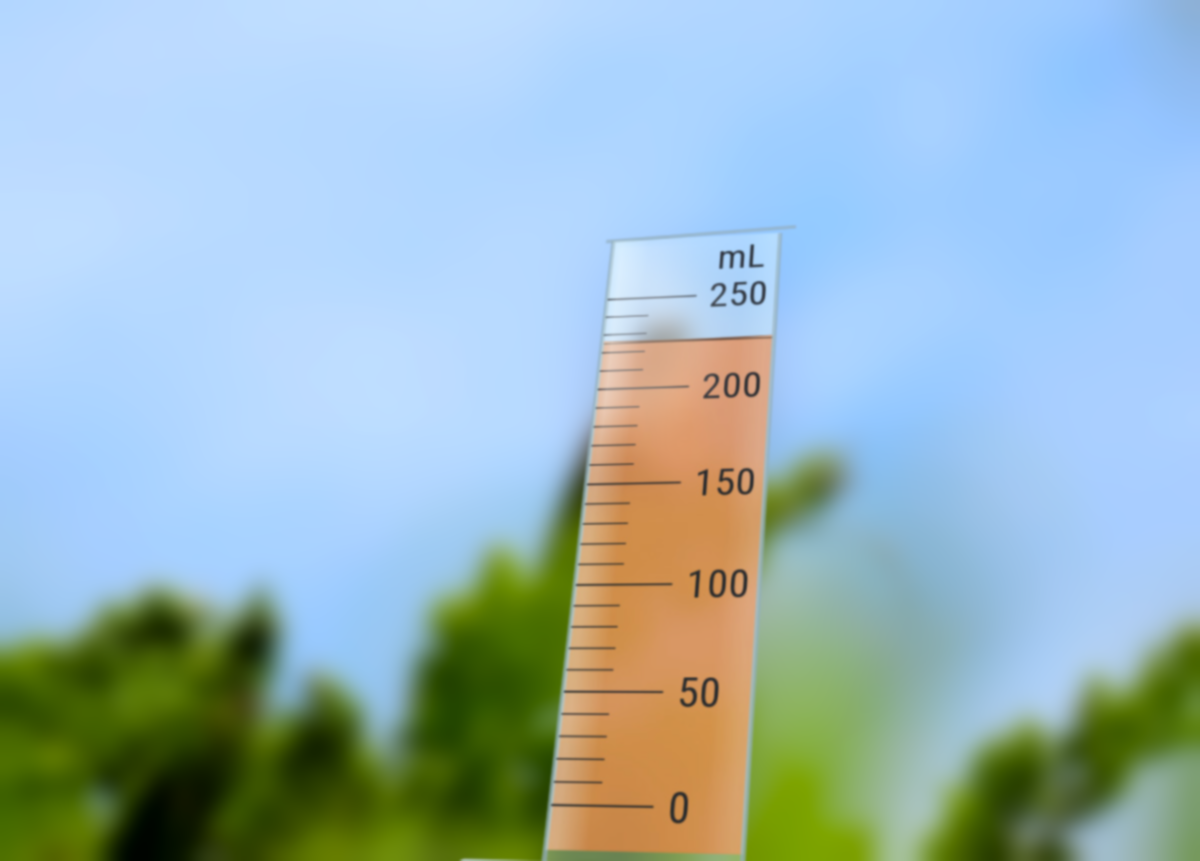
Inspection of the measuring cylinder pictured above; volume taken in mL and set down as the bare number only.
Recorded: 225
